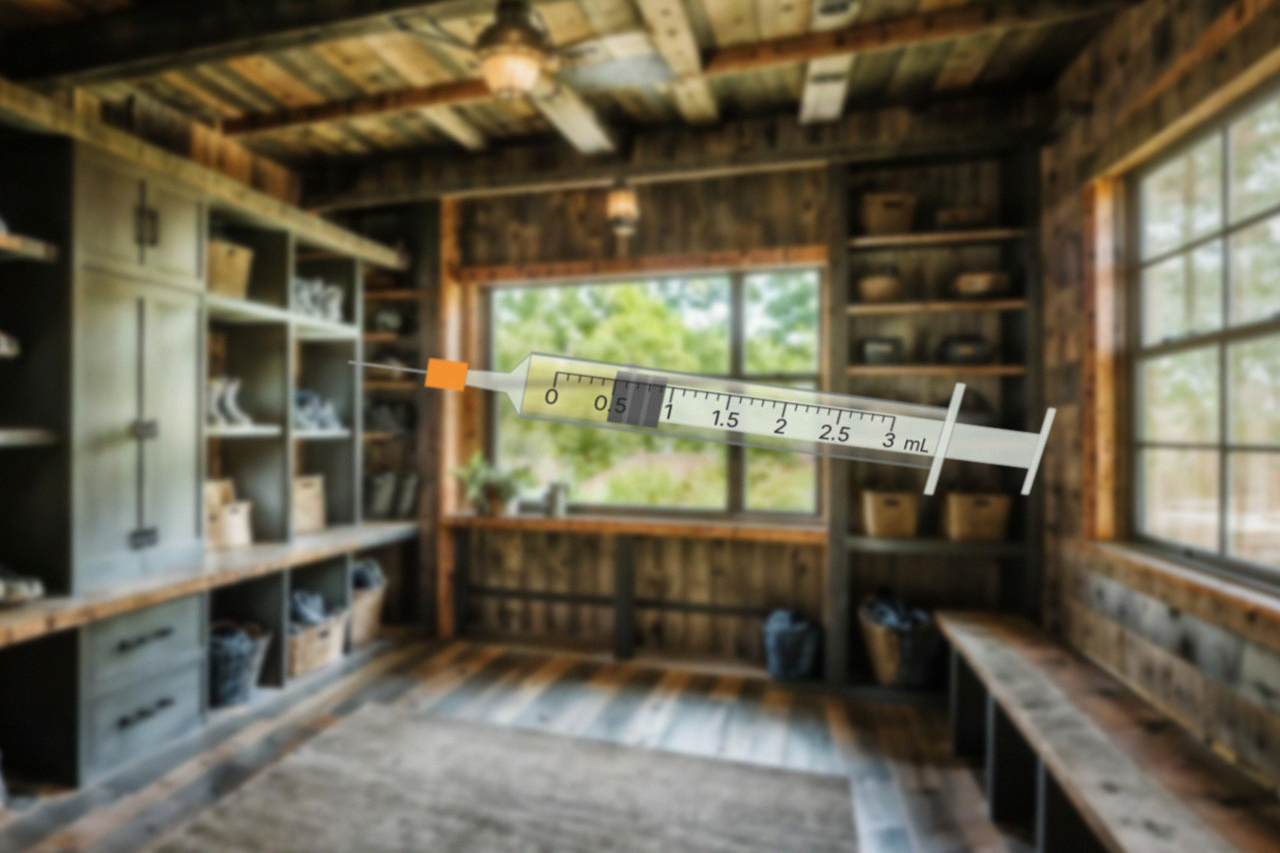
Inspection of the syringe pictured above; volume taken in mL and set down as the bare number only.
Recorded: 0.5
